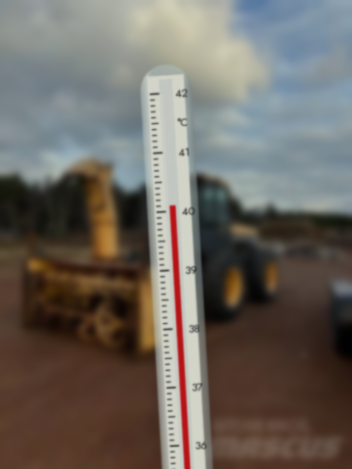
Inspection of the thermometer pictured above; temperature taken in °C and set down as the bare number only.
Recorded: 40.1
